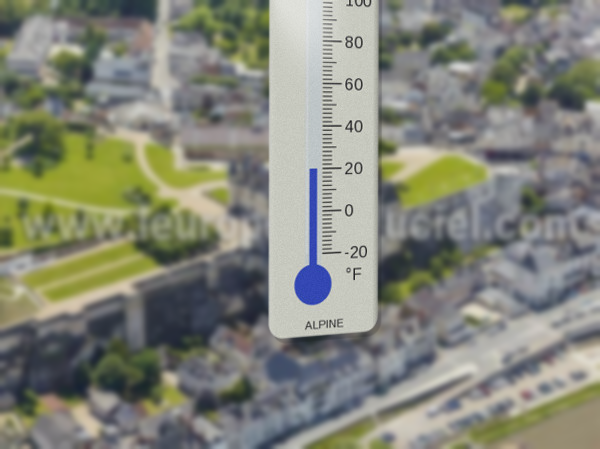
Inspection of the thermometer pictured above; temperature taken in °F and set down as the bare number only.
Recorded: 20
